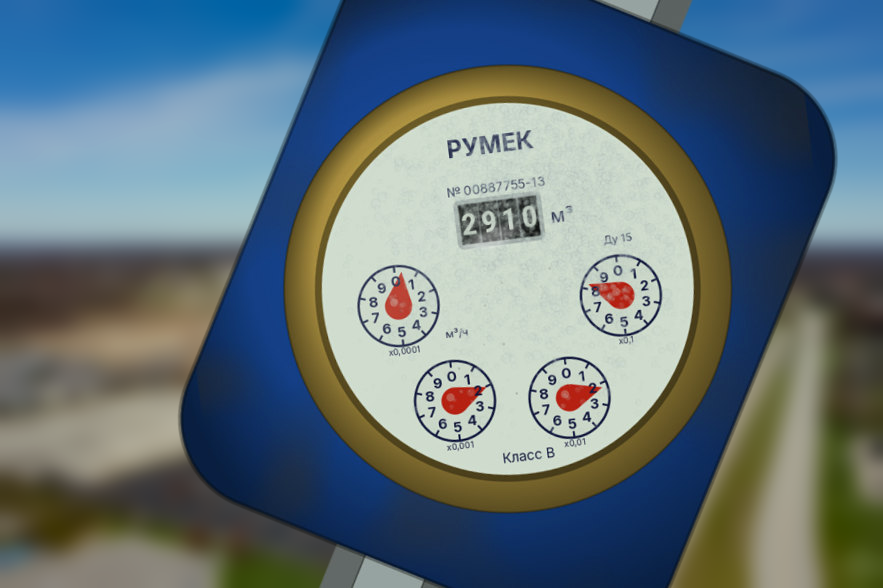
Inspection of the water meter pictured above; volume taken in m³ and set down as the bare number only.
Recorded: 2910.8220
